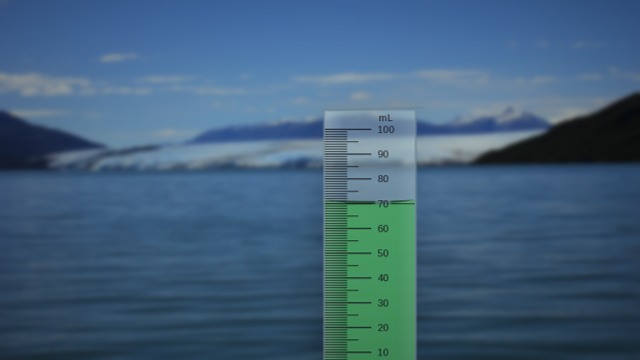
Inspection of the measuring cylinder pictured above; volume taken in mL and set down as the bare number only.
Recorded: 70
